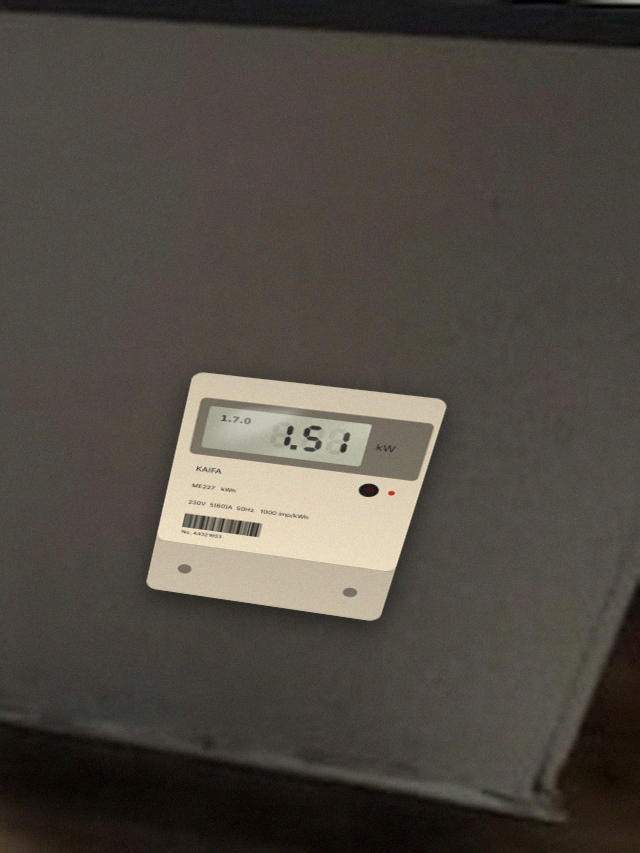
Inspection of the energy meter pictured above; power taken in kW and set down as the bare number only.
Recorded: 1.51
